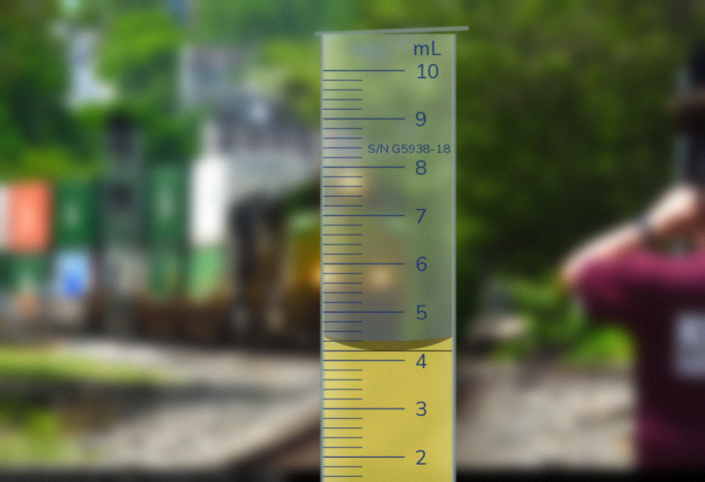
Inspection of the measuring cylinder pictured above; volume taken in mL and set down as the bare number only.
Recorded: 4.2
